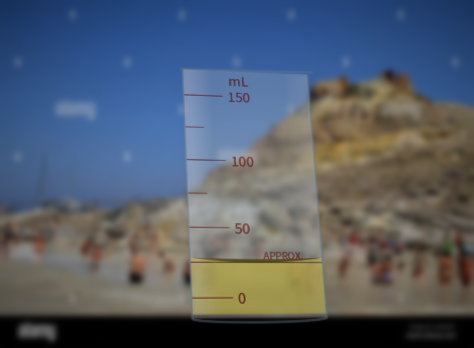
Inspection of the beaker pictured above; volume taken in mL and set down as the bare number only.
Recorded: 25
